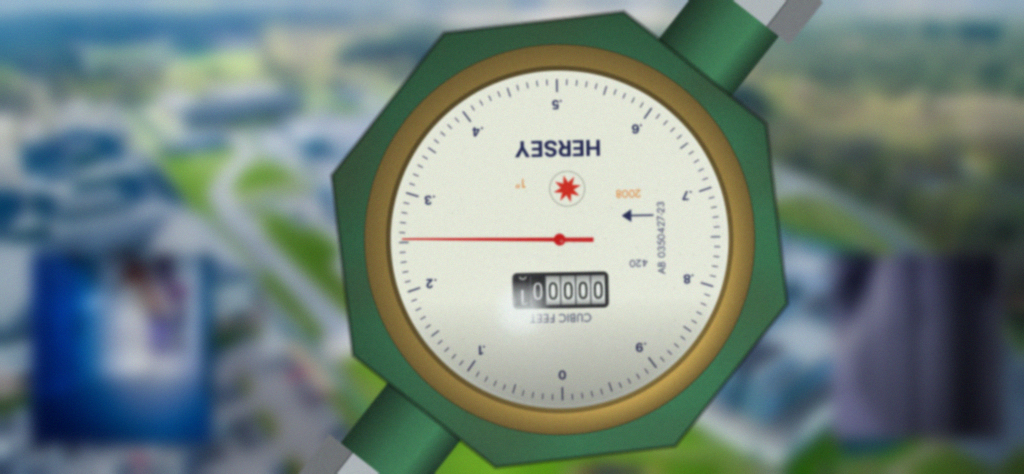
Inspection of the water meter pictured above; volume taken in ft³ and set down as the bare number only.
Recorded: 1.25
